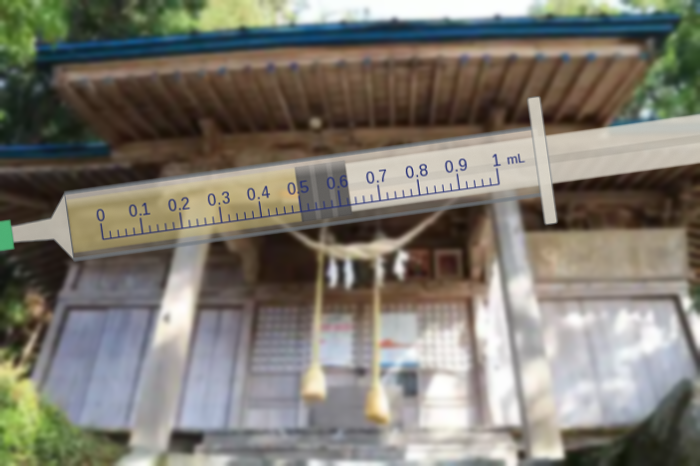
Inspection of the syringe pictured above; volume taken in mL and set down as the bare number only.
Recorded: 0.5
